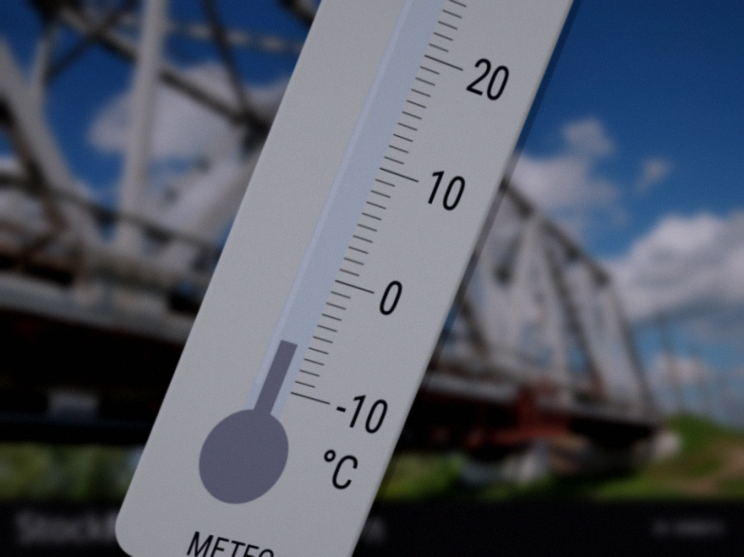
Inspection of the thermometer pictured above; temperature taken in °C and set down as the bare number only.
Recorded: -6
